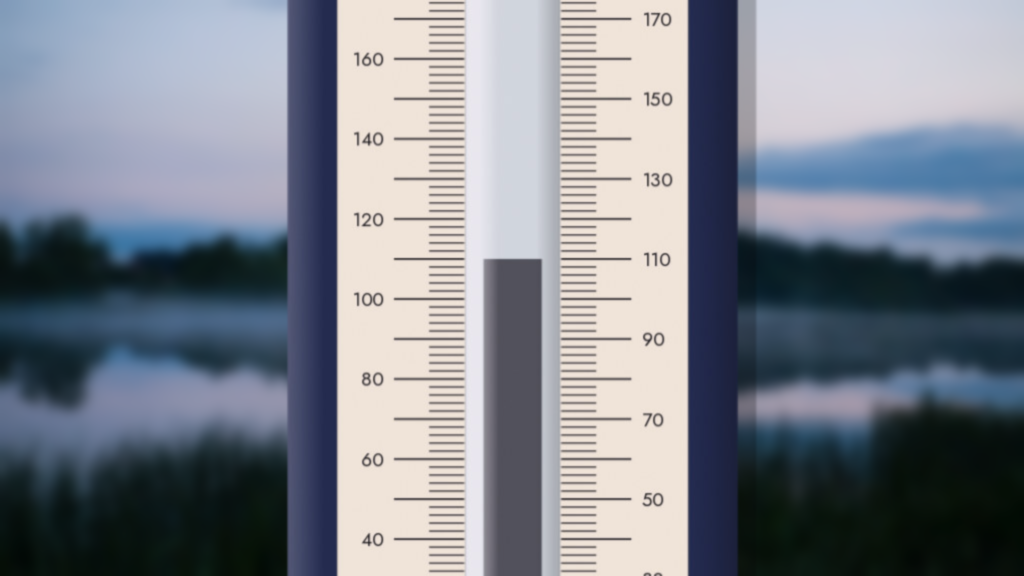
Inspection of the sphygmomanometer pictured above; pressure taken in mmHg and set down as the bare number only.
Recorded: 110
